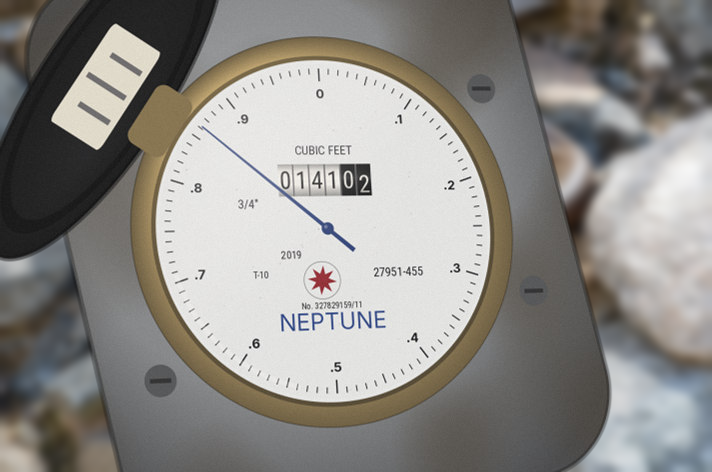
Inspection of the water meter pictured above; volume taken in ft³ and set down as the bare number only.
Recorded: 14101.86
